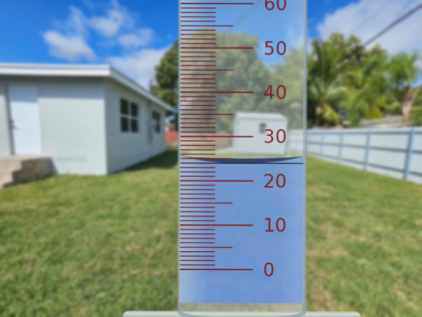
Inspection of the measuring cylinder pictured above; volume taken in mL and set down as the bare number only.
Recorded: 24
